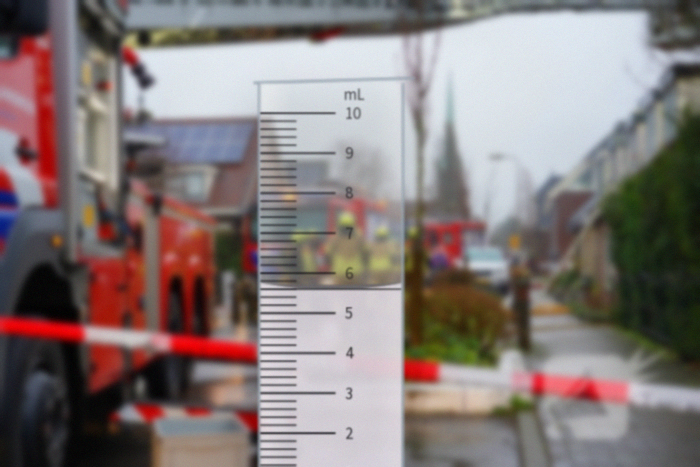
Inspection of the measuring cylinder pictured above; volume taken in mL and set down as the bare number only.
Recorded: 5.6
